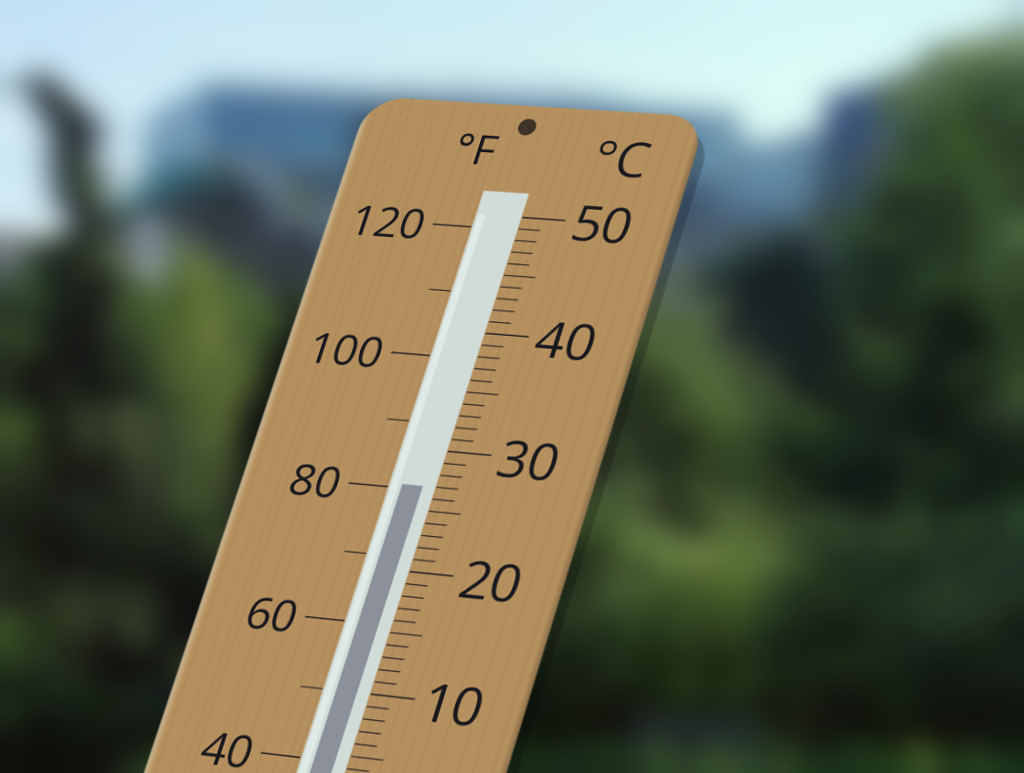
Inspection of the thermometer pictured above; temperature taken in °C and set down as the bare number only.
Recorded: 27
